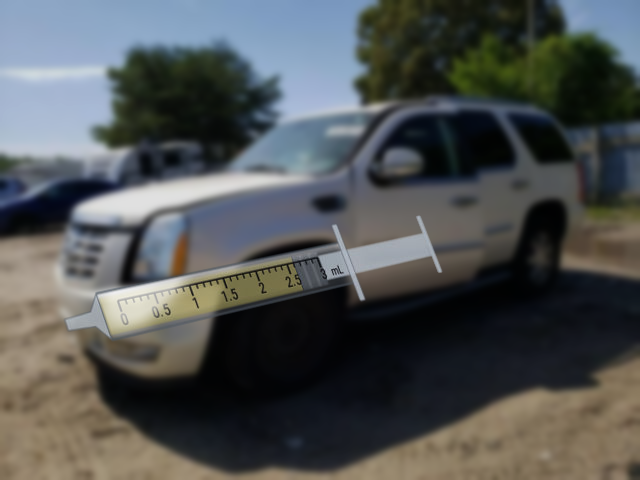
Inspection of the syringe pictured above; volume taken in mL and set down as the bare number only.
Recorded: 2.6
